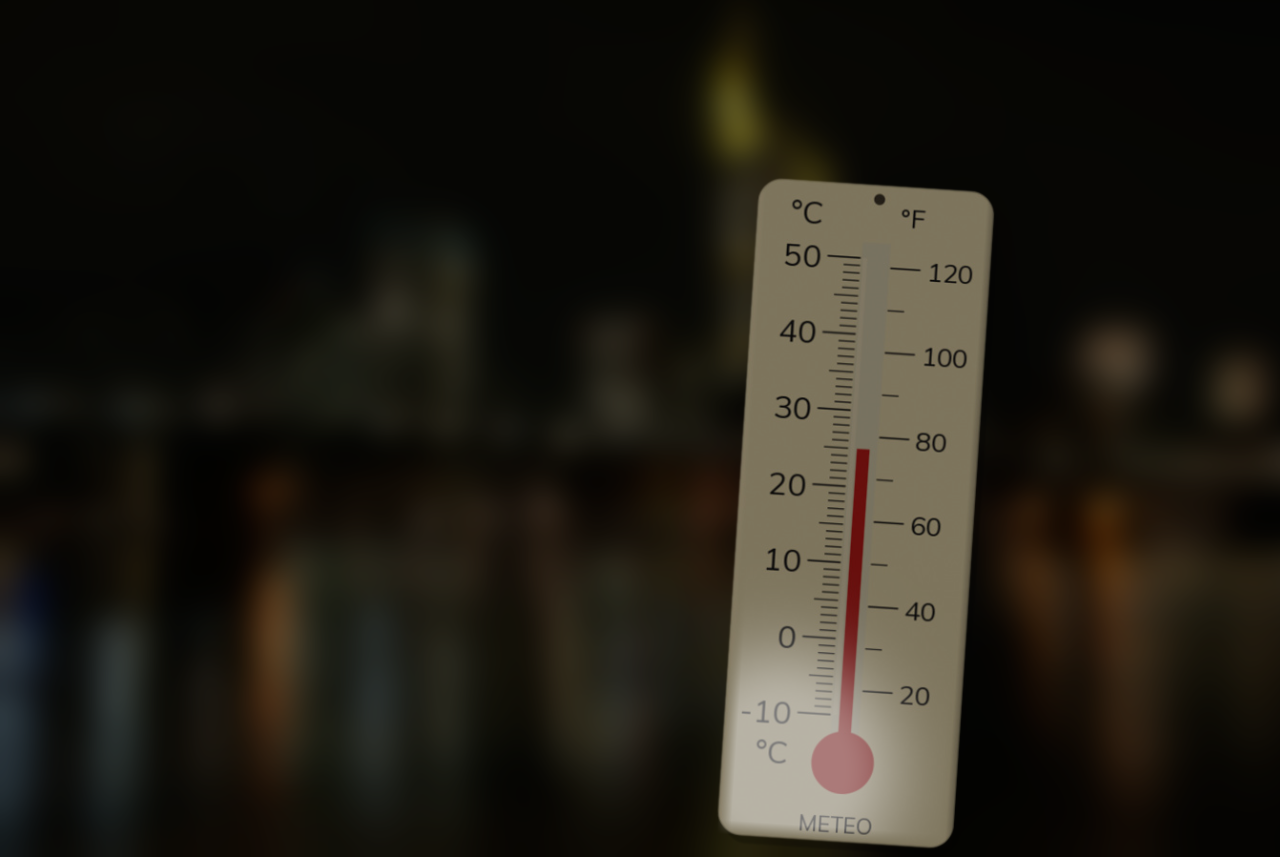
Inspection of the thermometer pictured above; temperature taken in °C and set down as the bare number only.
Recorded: 25
